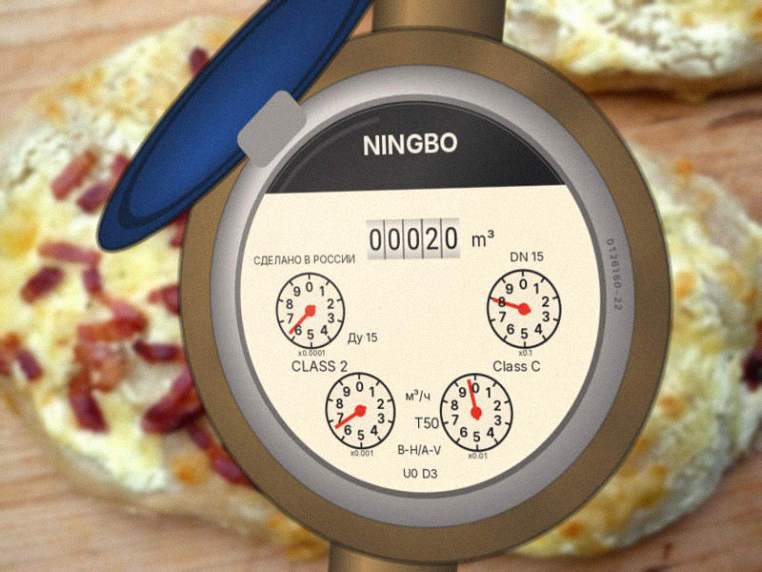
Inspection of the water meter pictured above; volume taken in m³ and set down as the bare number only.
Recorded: 20.7966
